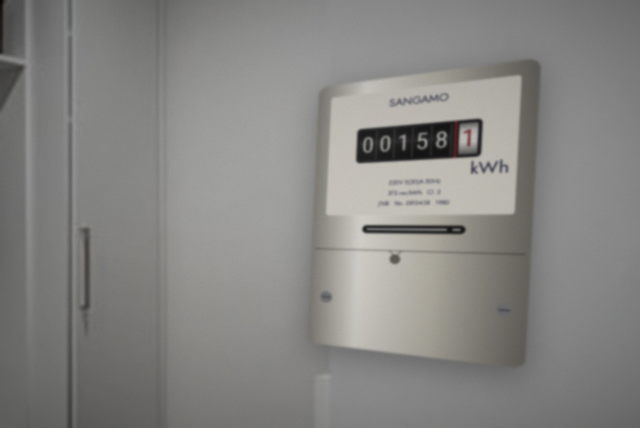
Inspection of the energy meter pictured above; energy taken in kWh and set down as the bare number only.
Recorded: 158.1
